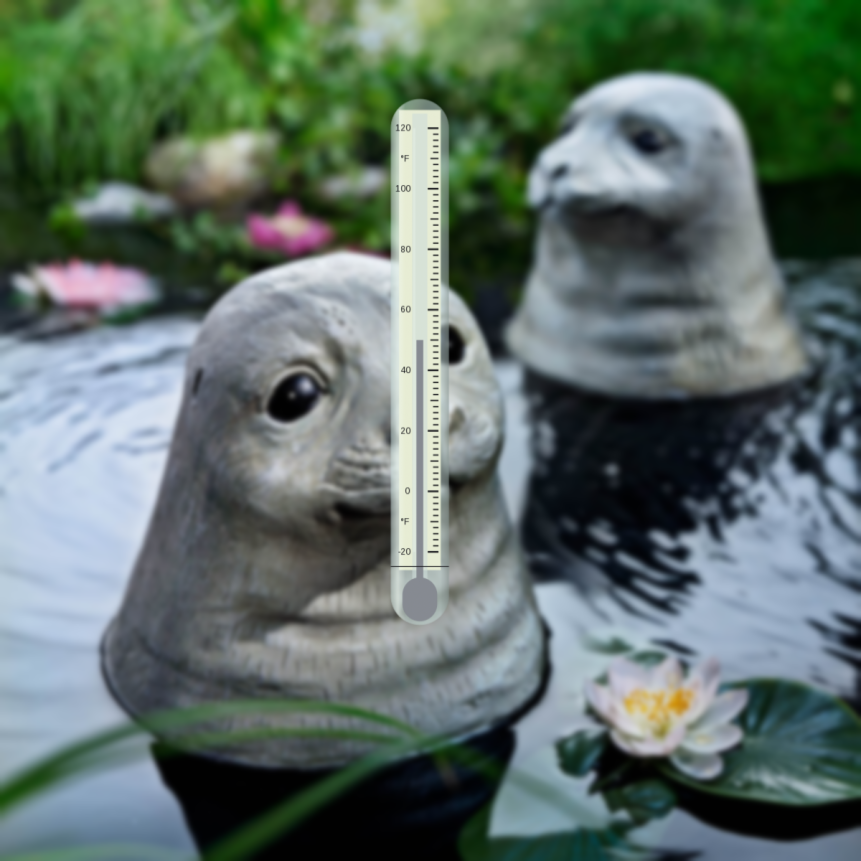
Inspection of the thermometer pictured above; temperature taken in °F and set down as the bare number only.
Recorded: 50
